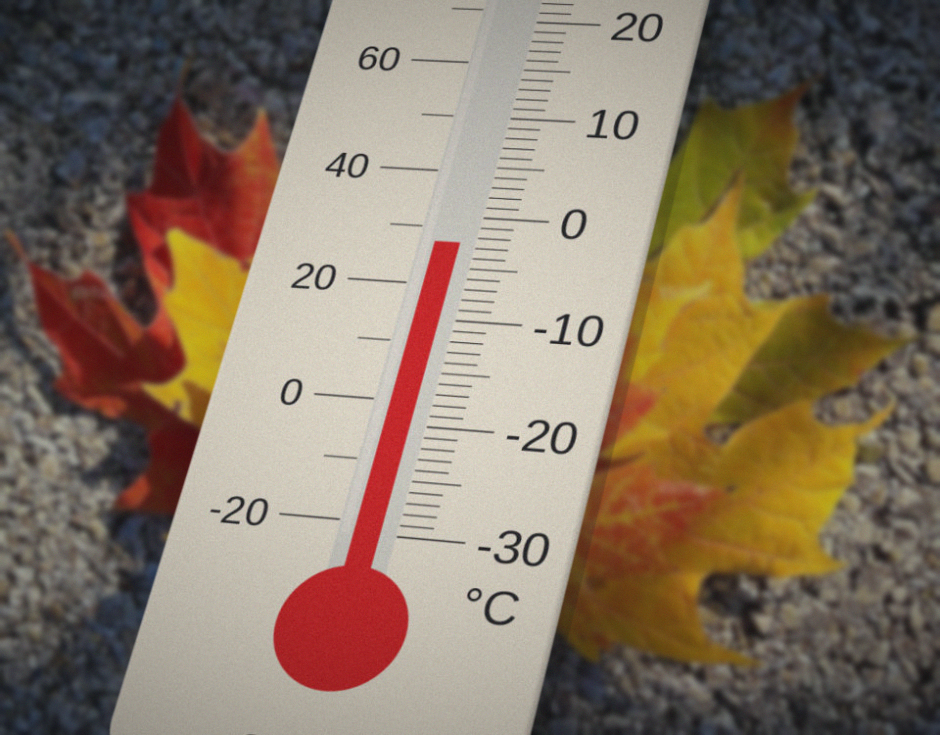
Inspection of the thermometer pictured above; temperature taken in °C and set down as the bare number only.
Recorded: -2.5
